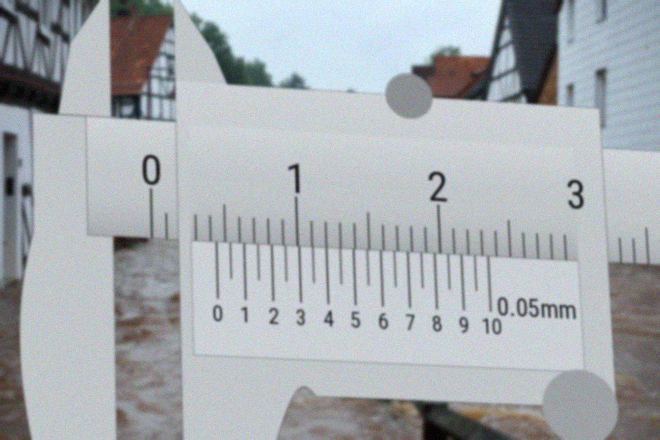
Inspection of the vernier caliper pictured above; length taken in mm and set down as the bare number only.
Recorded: 4.4
